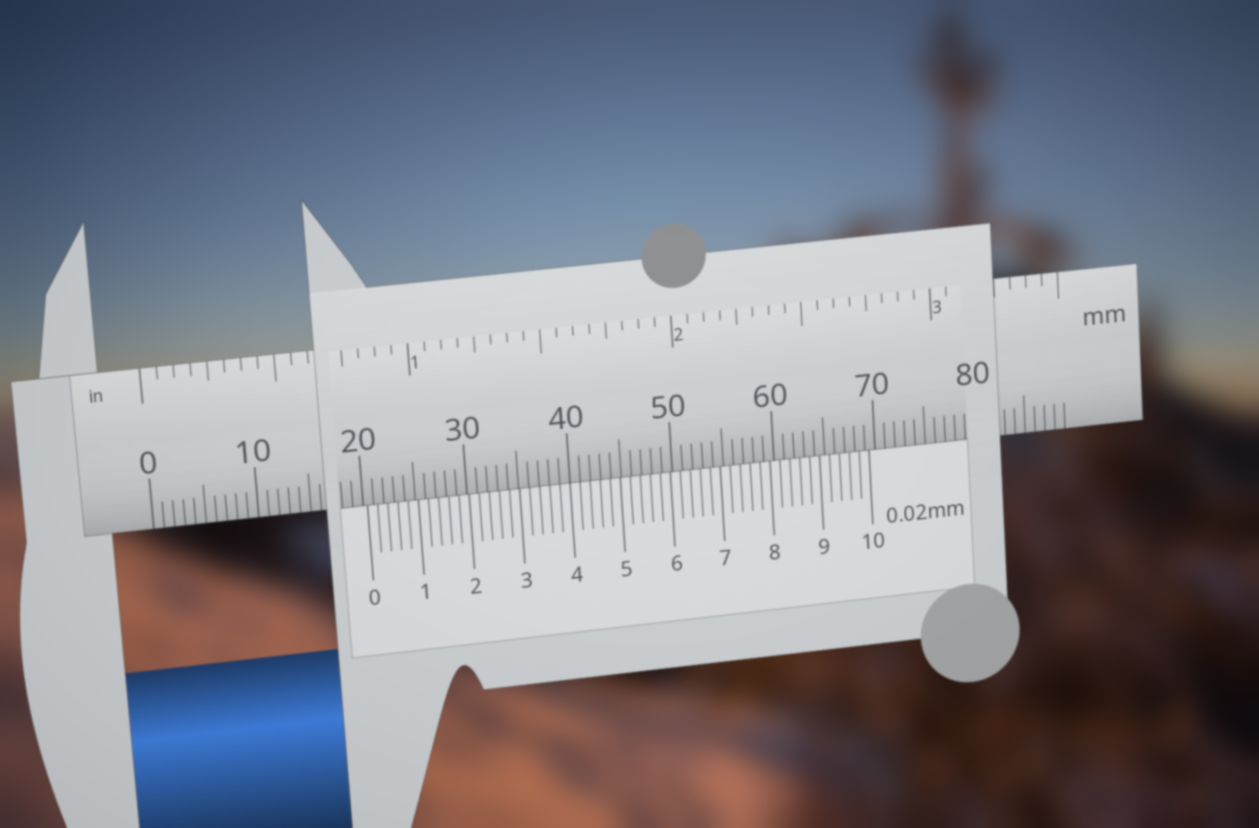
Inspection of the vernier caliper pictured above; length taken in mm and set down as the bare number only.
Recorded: 20.4
